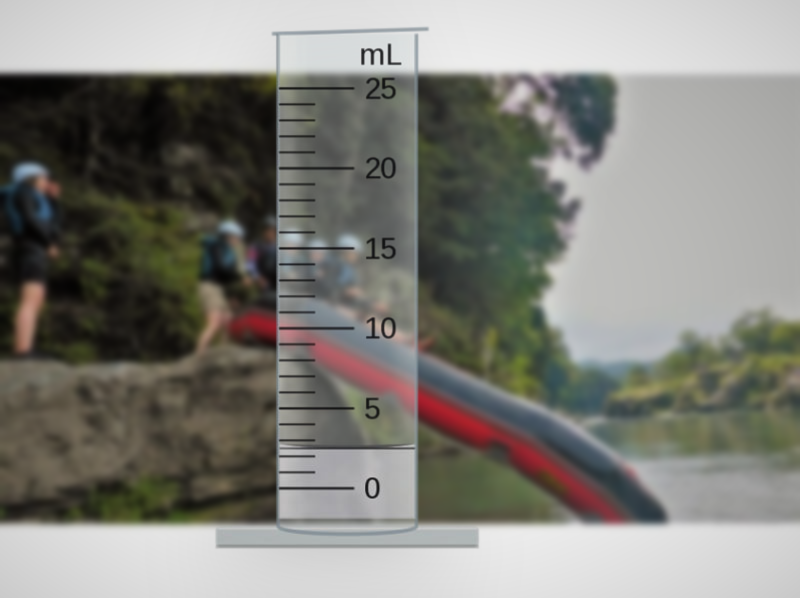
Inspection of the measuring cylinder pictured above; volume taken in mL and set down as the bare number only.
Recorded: 2.5
